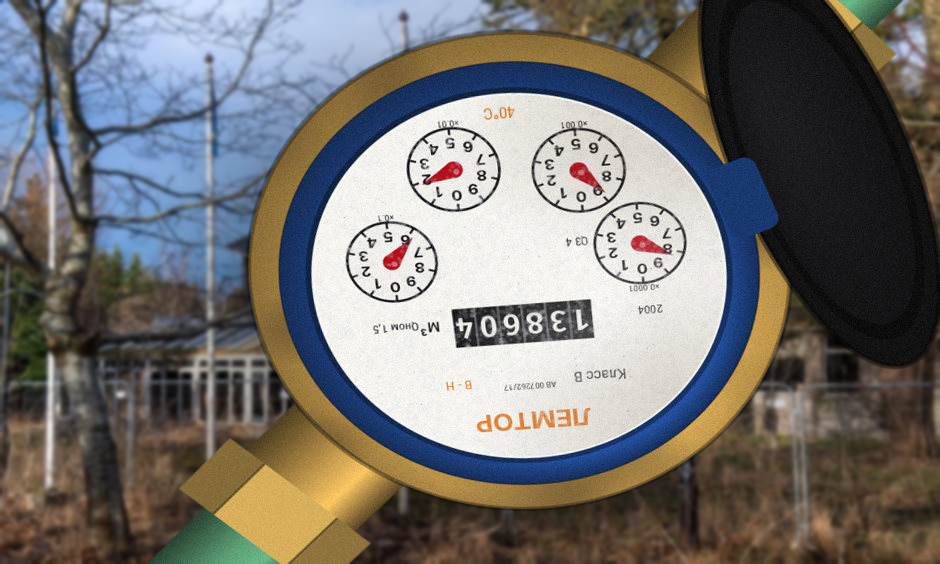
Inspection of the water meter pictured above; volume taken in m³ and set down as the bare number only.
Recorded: 138604.6188
